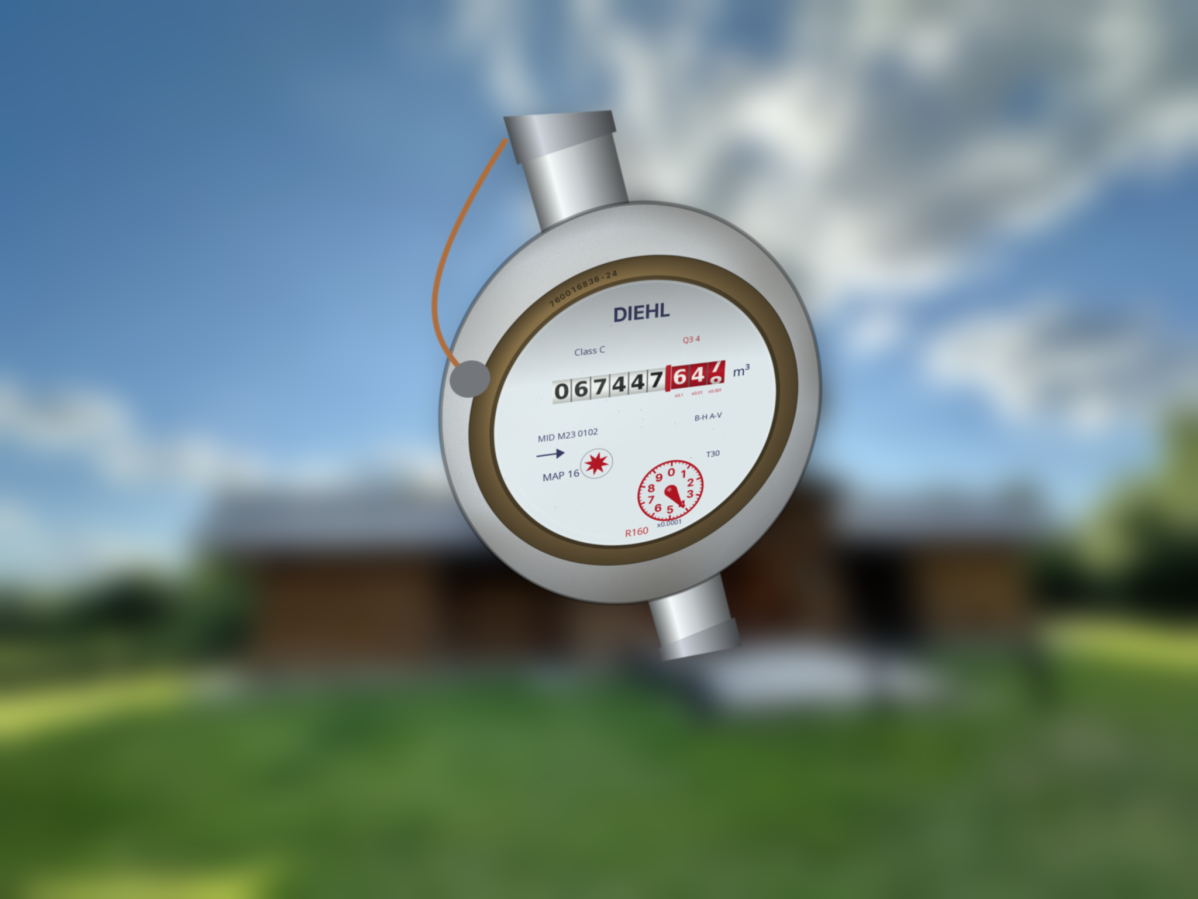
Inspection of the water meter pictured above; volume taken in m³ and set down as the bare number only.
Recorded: 67447.6474
